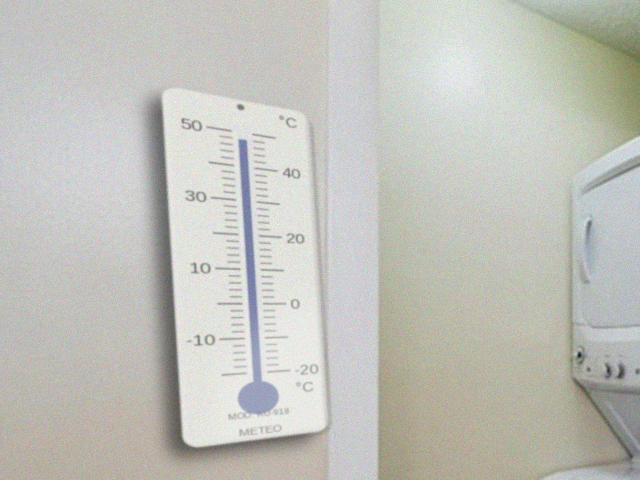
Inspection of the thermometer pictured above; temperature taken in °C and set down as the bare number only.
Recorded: 48
